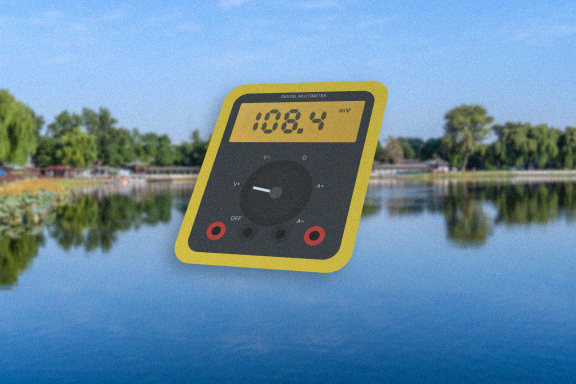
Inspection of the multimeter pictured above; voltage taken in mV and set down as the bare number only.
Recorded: 108.4
